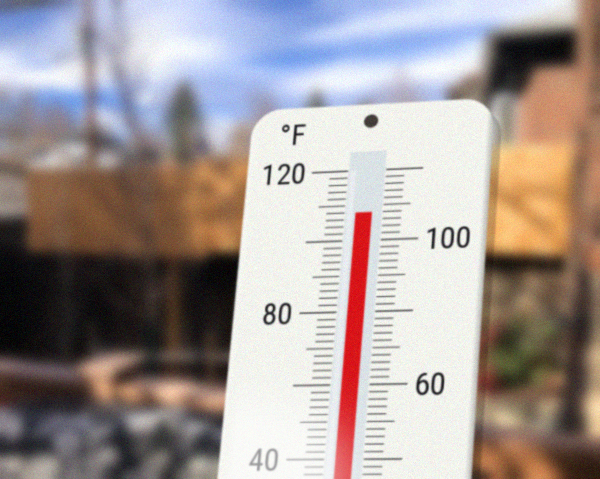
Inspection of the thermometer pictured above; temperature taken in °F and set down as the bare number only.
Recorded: 108
